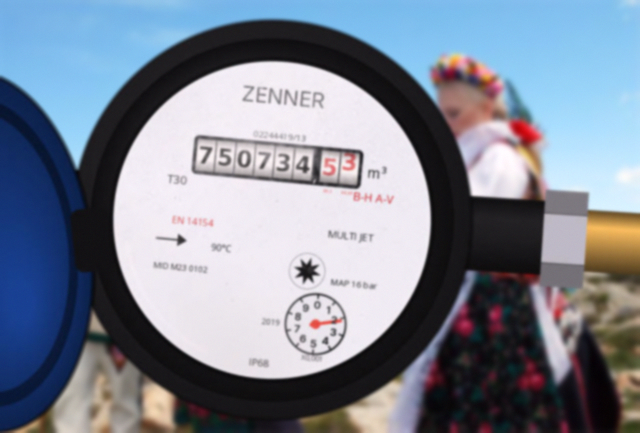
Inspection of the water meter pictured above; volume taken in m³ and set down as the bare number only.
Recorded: 750734.532
